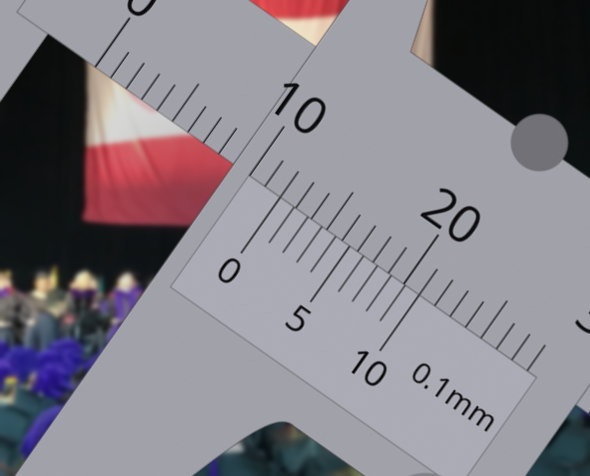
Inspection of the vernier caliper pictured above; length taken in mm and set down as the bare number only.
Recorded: 12.0
